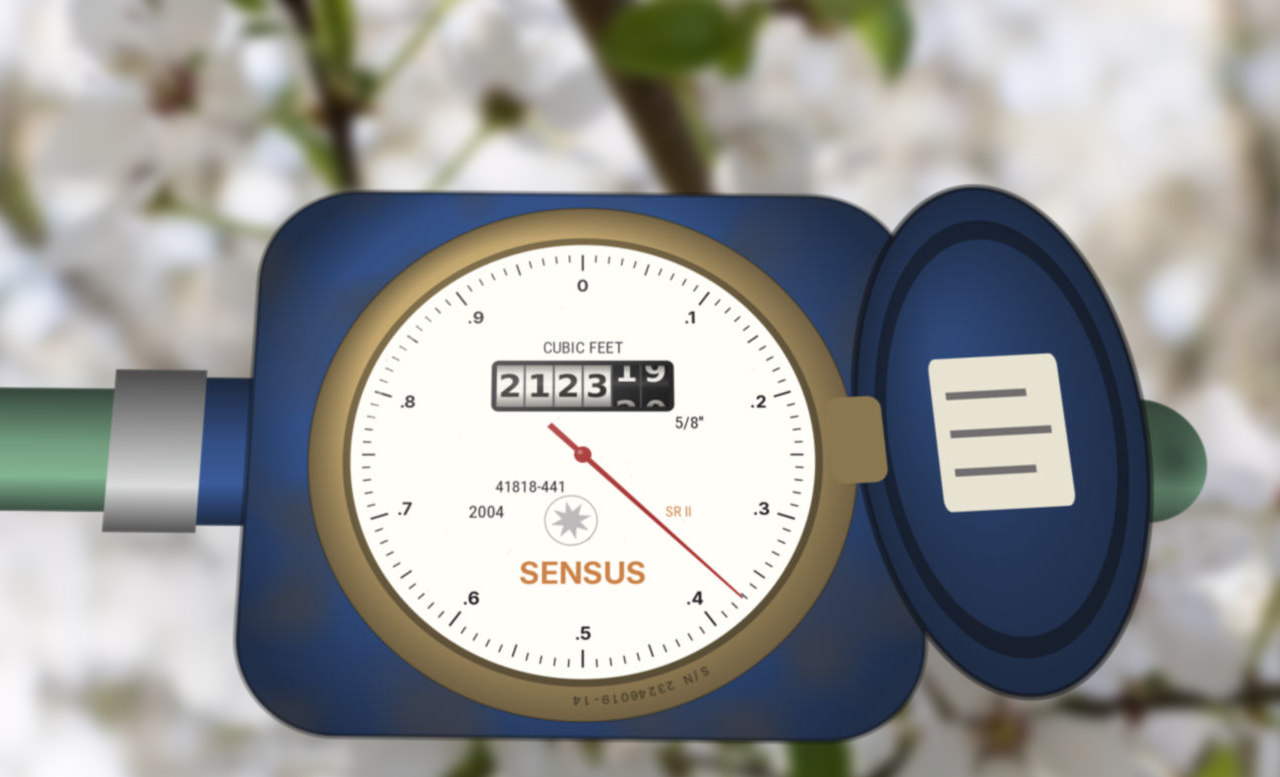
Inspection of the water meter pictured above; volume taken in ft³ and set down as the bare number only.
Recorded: 212319.37
